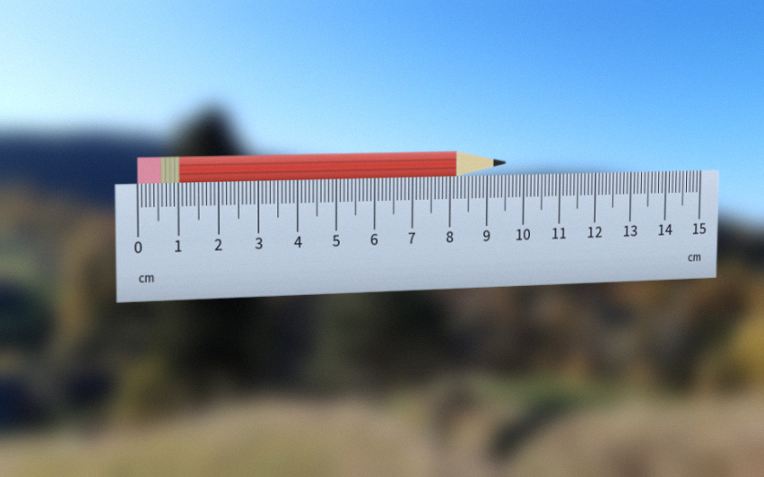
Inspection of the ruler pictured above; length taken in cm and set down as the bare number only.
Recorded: 9.5
